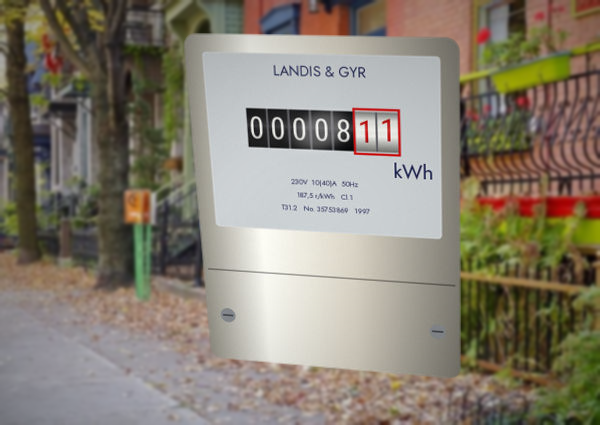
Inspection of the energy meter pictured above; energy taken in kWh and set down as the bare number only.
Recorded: 8.11
